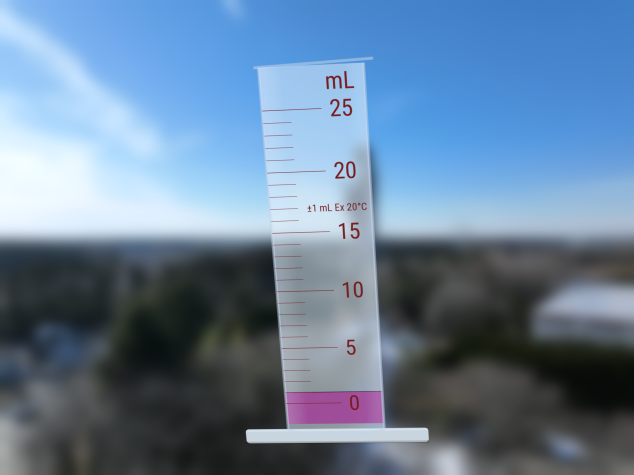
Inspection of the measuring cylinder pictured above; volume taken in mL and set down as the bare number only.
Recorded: 1
